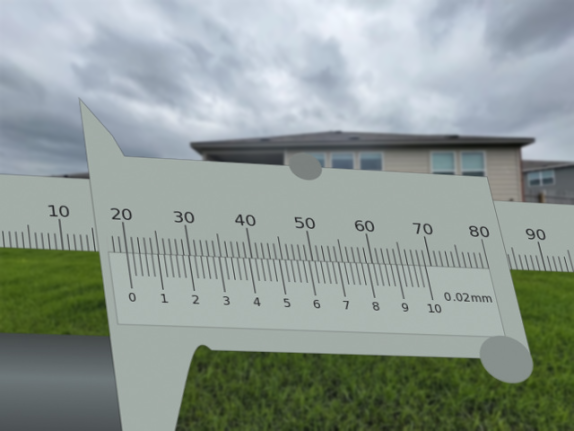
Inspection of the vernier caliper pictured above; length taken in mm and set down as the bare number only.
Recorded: 20.0
